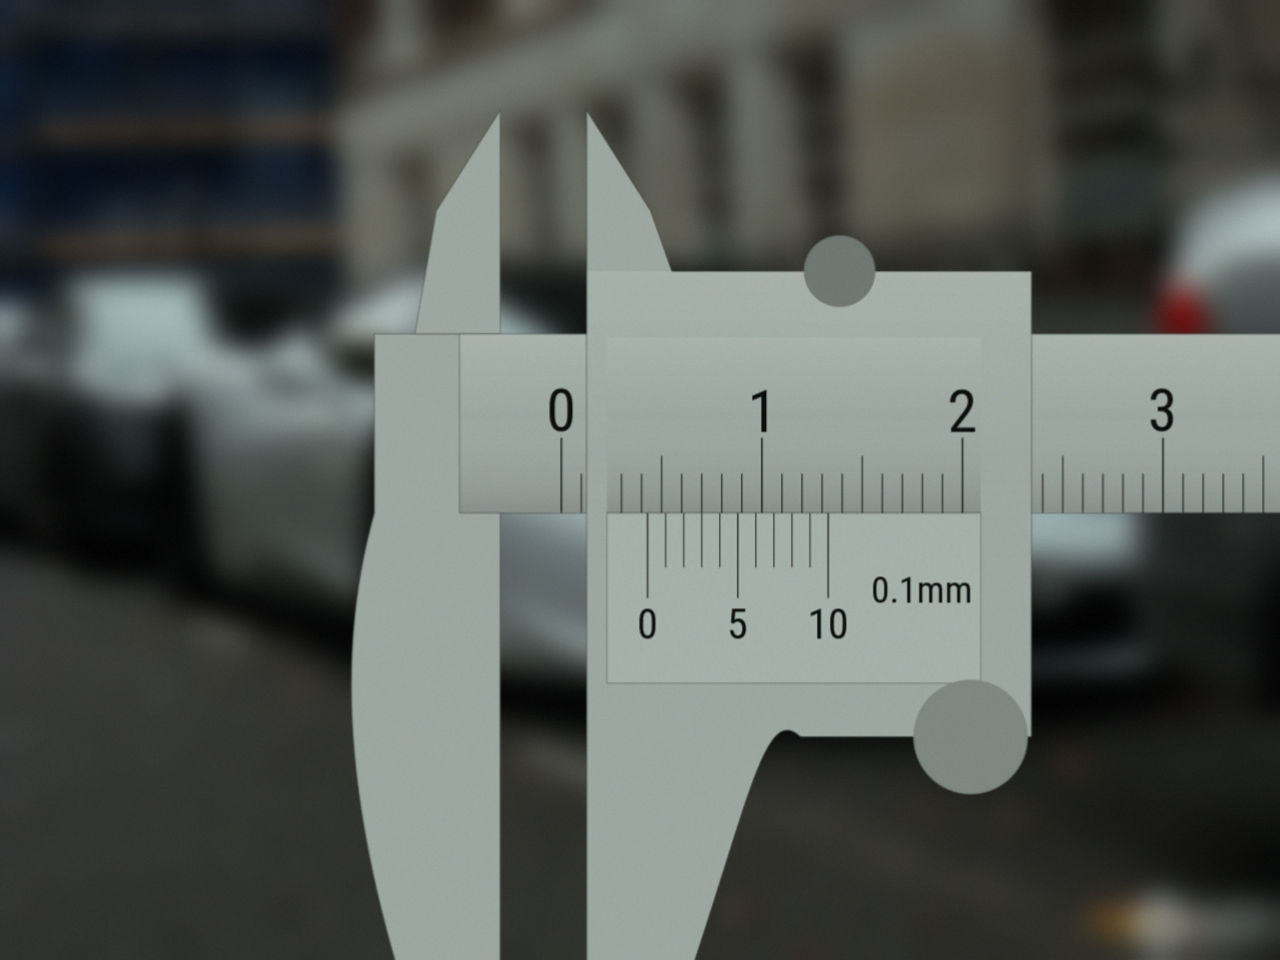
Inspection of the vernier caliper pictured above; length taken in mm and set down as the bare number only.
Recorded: 4.3
